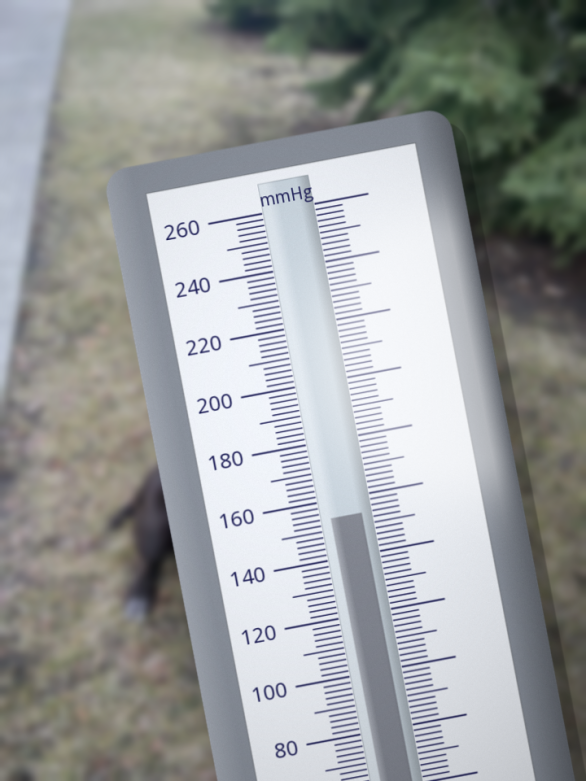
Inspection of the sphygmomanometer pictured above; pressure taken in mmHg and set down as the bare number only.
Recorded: 154
